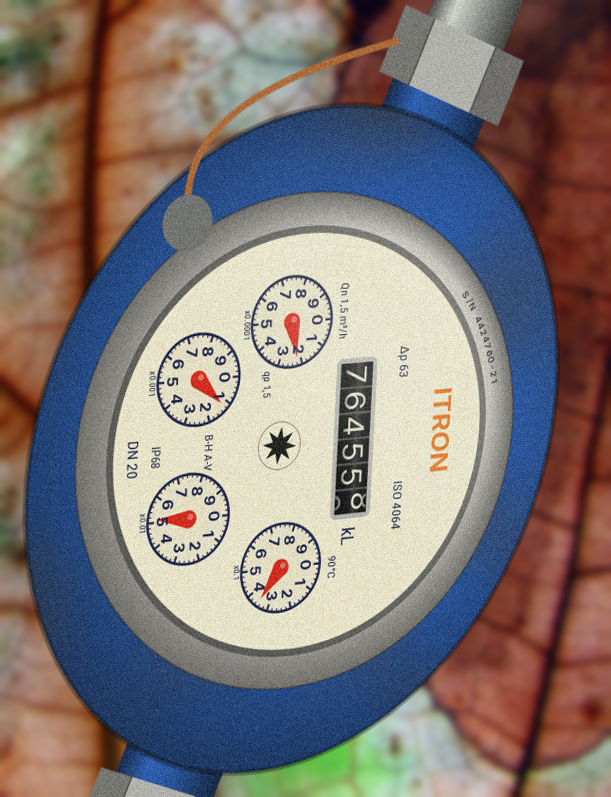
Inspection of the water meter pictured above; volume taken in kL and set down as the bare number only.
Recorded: 764558.3512
